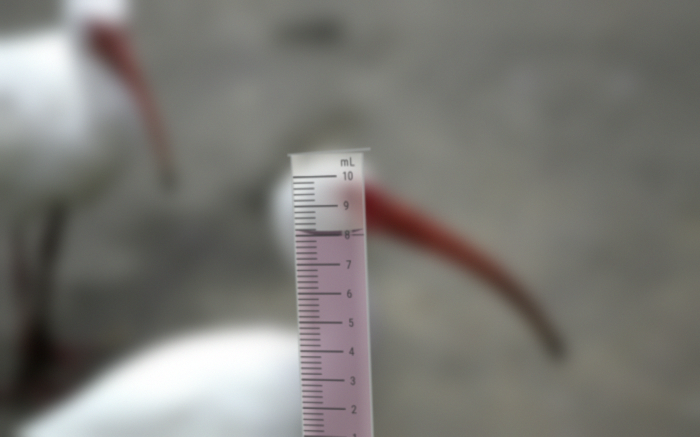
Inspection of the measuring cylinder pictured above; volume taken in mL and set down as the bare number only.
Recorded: 8
